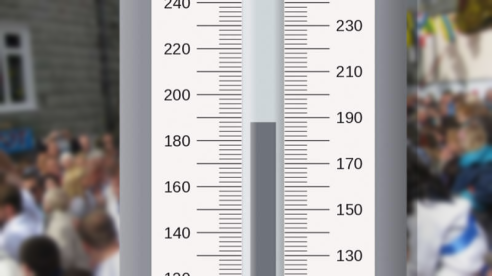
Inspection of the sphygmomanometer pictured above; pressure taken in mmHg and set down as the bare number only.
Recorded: 188
